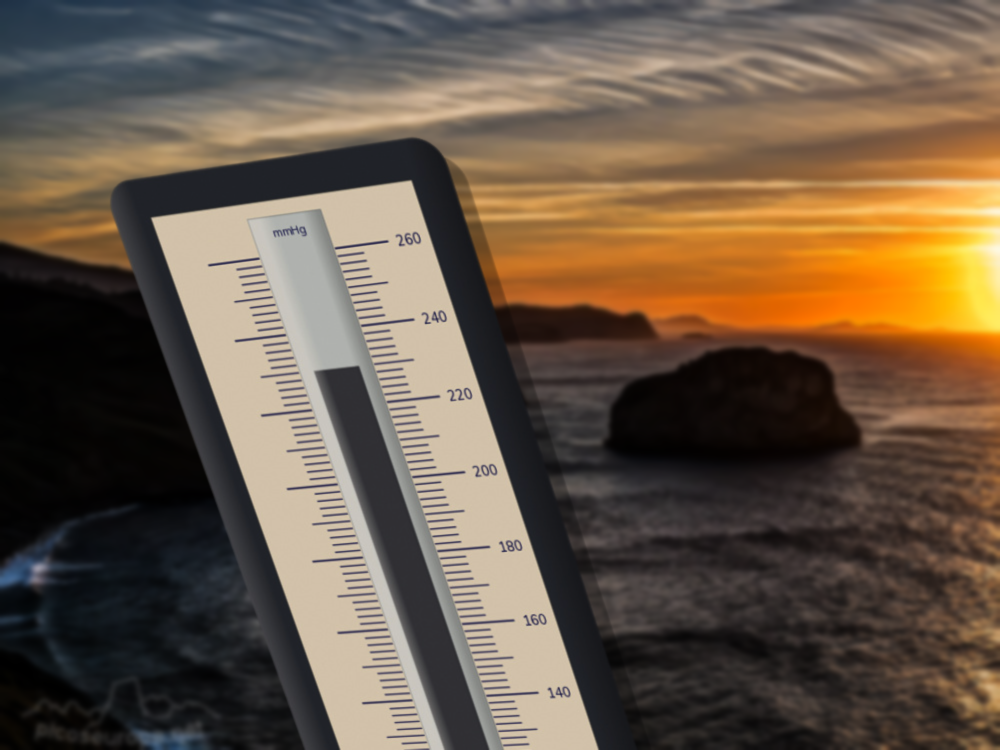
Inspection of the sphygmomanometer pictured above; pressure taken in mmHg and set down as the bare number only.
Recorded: 230
